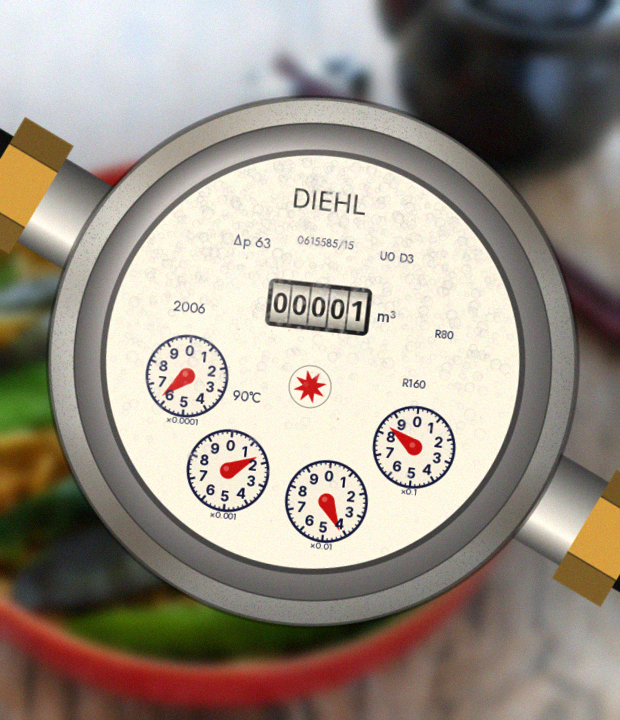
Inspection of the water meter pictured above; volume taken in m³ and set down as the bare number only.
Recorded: 1.8416
